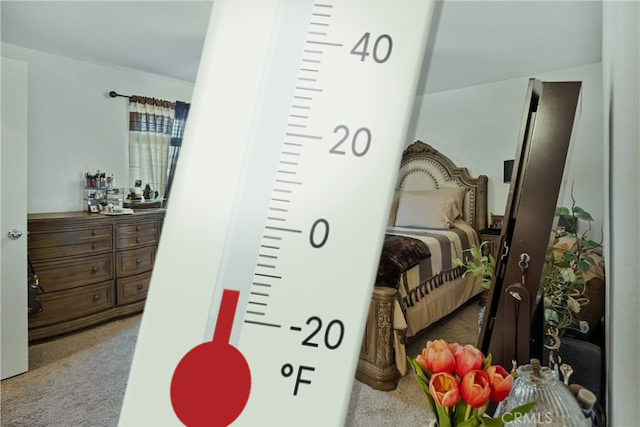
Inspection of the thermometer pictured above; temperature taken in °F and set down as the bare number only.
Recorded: -14
